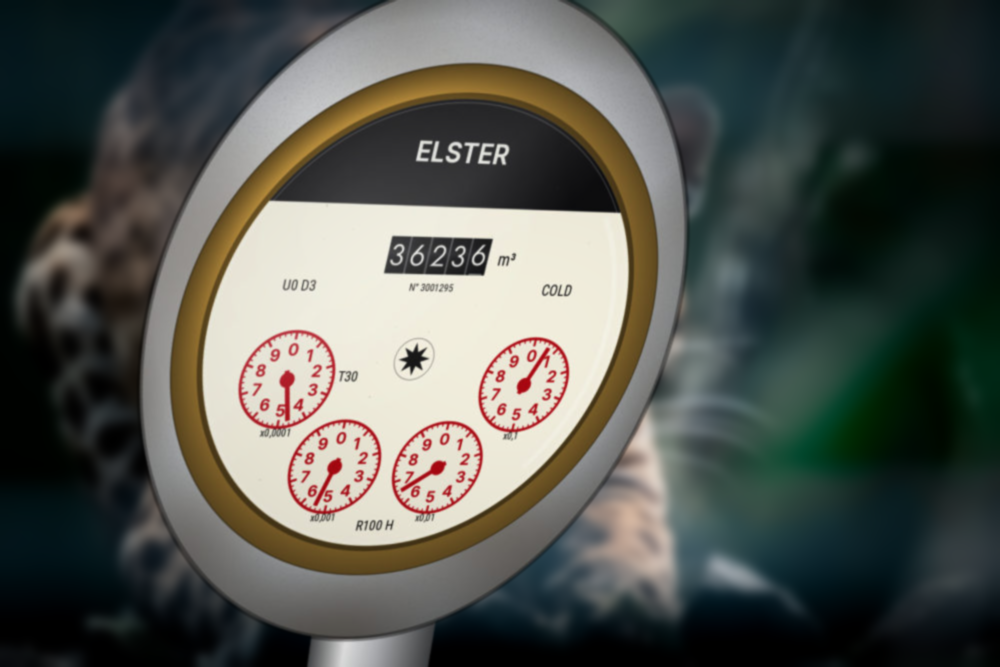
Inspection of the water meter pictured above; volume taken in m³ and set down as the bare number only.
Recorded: 36236.0654
